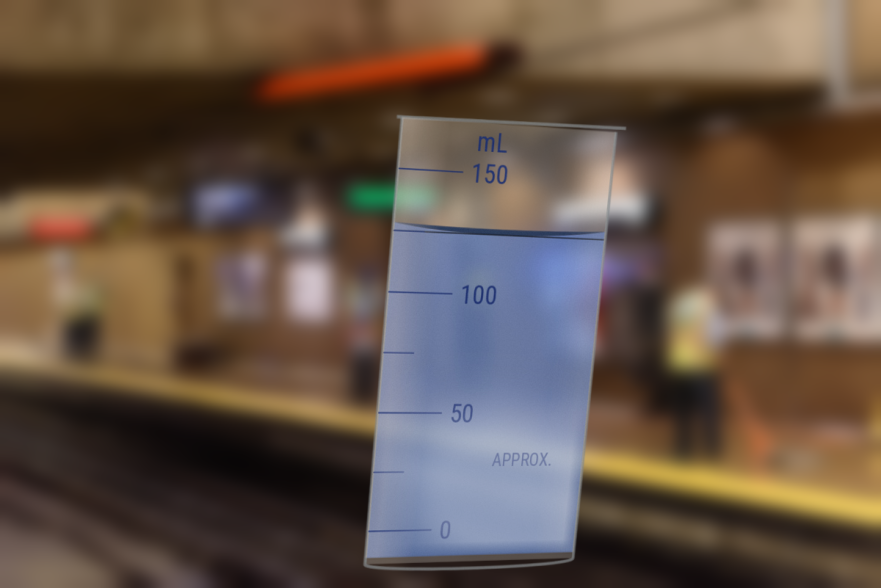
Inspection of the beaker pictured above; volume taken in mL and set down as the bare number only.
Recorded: 125
